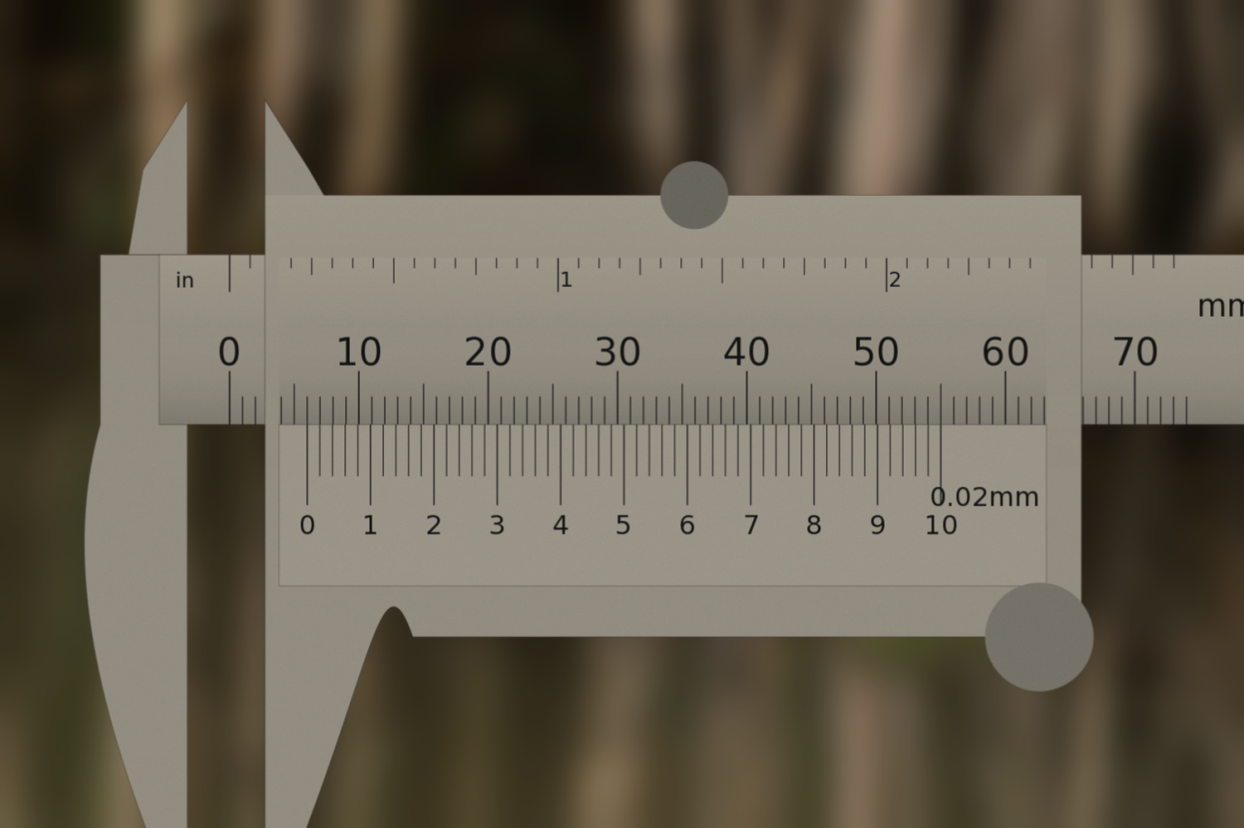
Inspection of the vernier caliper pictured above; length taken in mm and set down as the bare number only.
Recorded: 6.0
